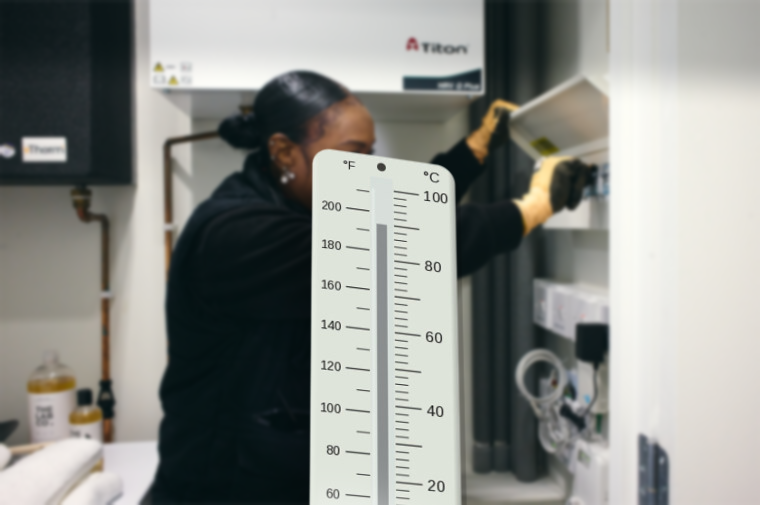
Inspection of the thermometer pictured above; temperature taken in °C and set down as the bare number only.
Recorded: 90
